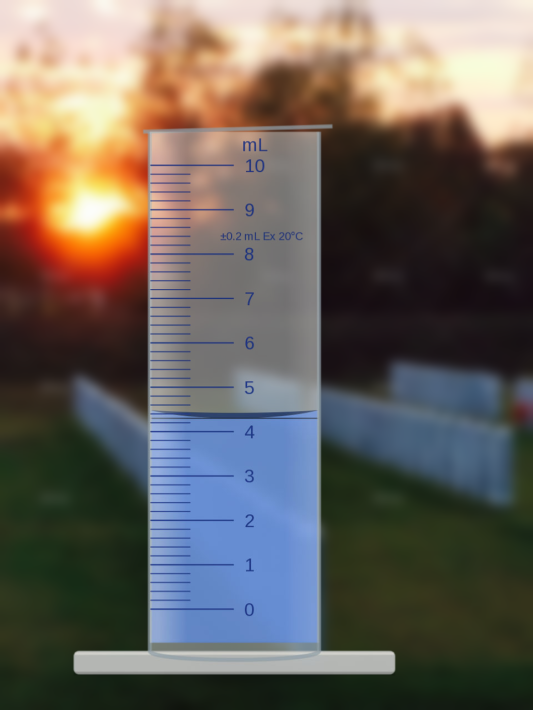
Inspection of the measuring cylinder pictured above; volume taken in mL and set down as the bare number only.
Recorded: 4.3
